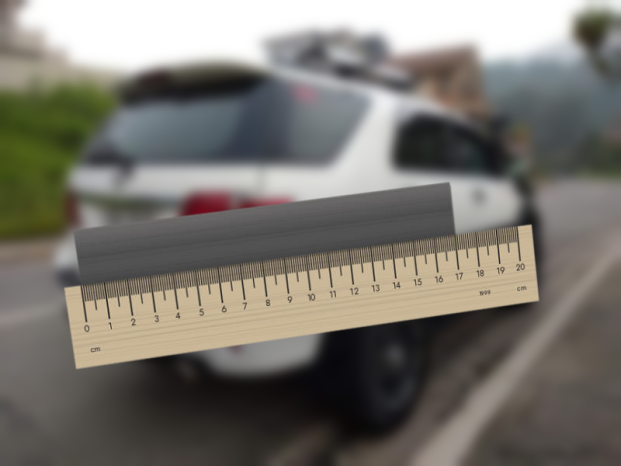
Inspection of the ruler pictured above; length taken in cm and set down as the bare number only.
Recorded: 17
